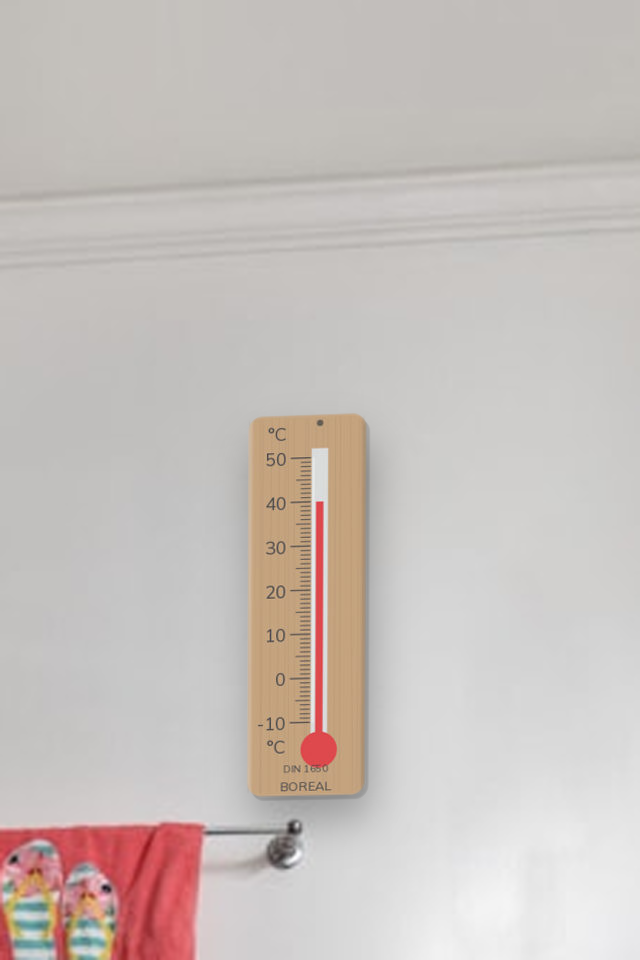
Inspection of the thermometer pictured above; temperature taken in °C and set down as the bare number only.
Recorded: 40
